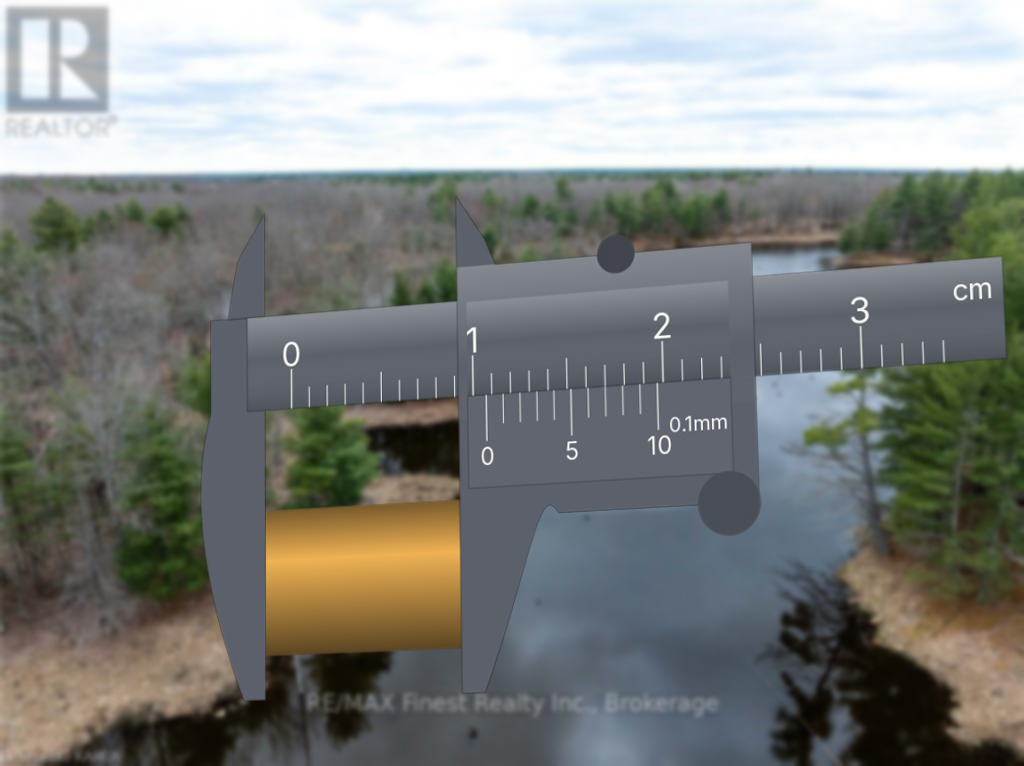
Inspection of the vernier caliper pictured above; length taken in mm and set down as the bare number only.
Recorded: 10.7
